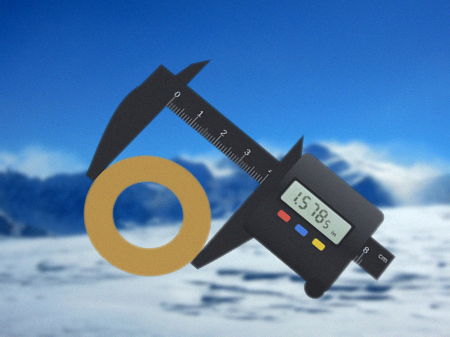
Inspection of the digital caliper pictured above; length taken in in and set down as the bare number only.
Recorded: 1.5785
